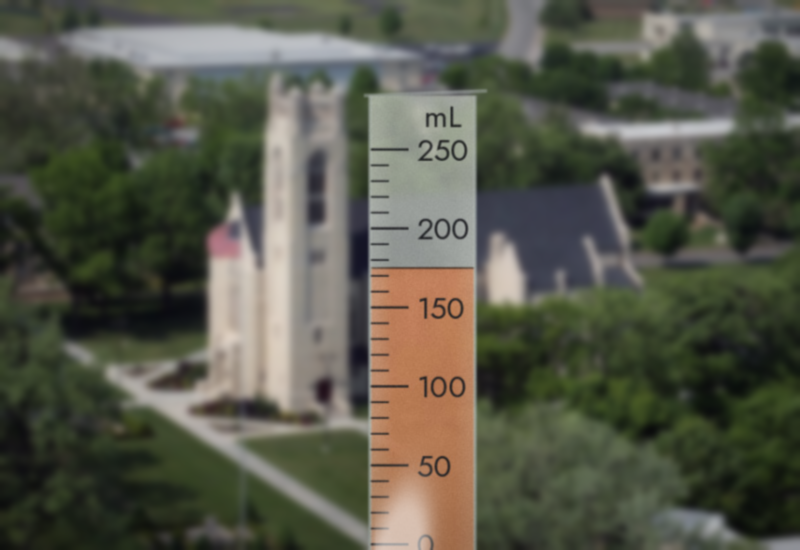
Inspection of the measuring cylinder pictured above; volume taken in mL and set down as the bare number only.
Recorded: 175
